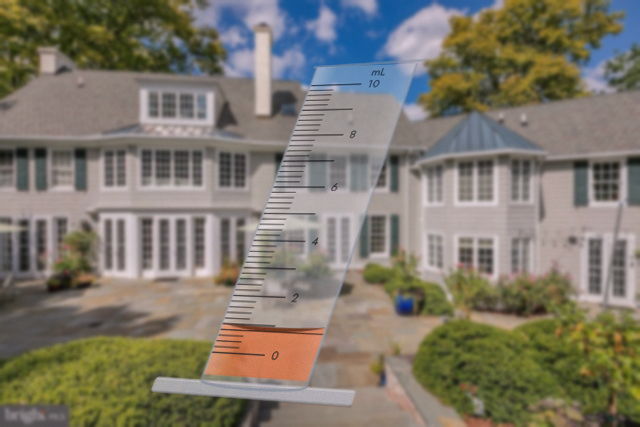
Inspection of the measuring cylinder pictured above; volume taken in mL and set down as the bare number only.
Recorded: 0.8
